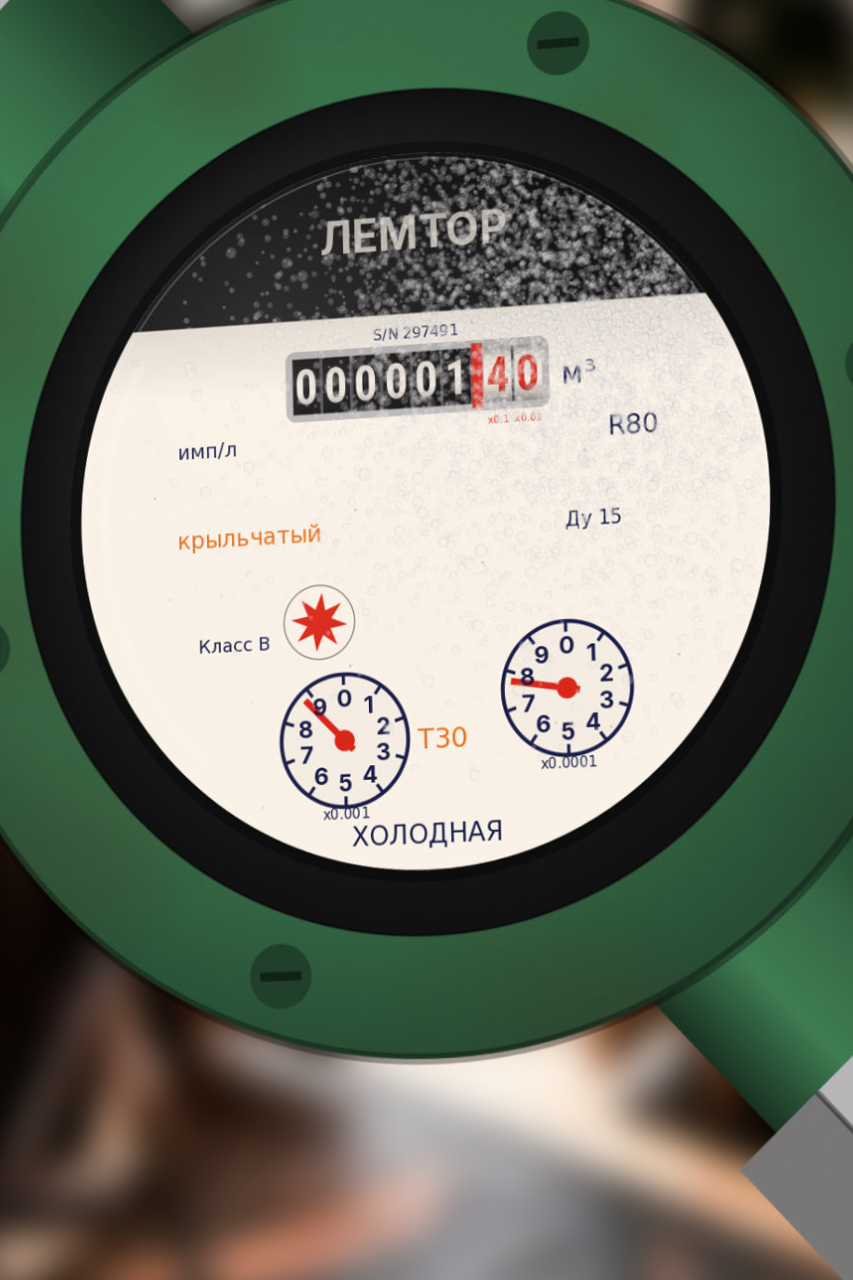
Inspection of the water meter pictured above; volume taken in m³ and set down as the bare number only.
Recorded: 1.4087
